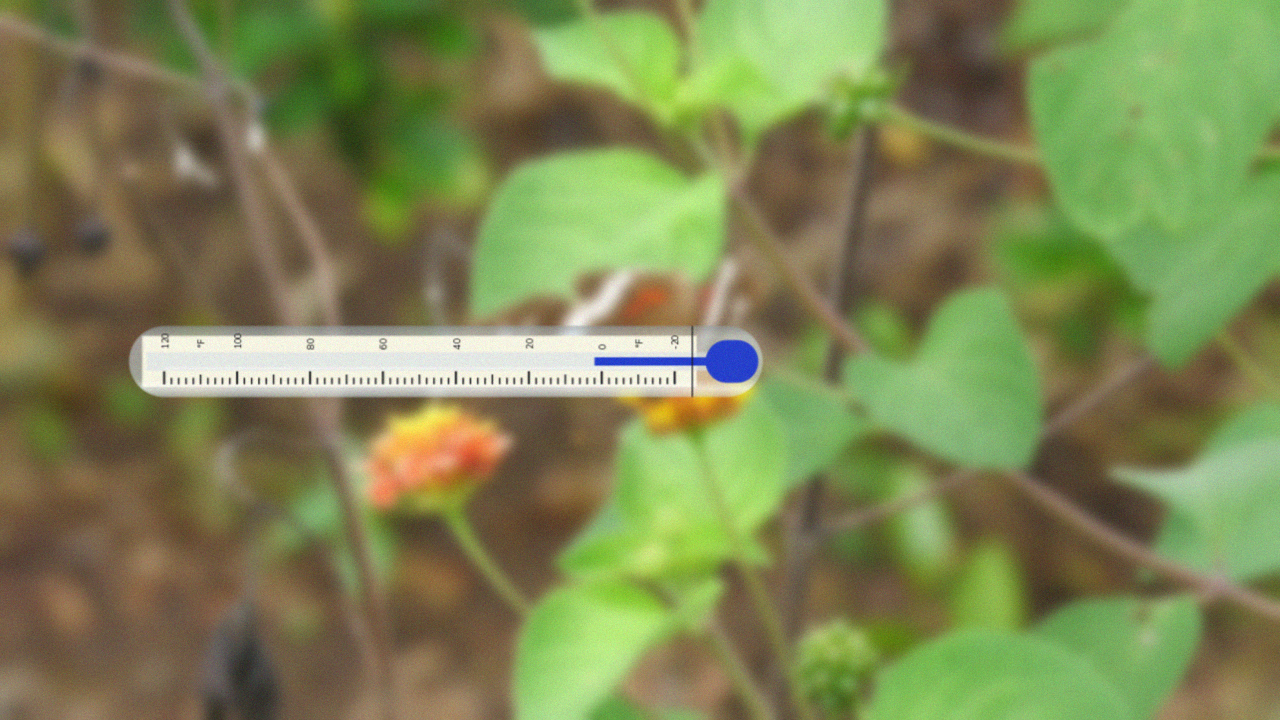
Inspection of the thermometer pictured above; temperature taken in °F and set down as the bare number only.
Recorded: 2
